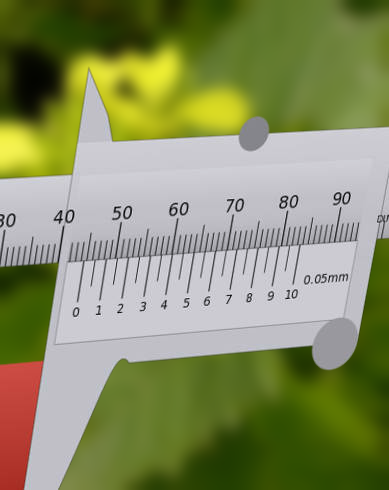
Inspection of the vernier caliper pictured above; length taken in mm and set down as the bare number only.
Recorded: 44.5
